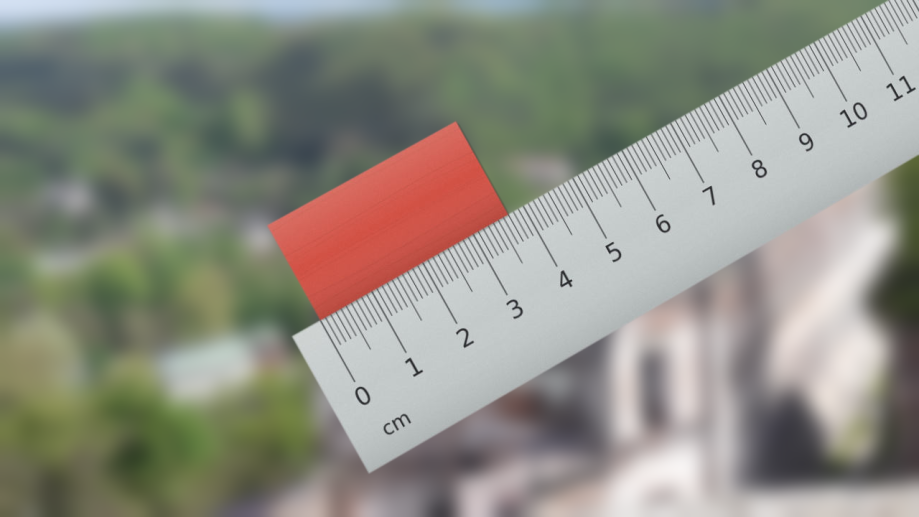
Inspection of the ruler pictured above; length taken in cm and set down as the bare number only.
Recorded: 3.7
